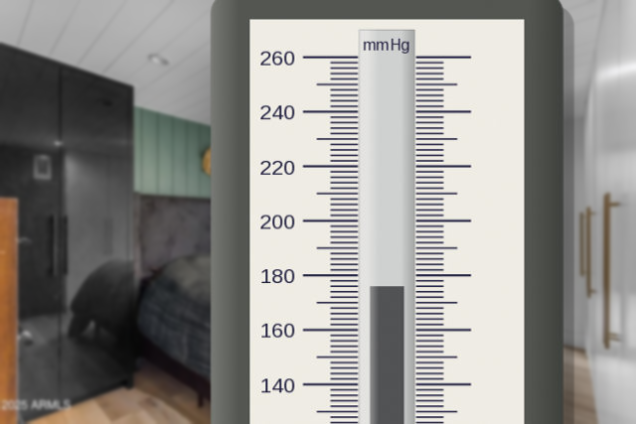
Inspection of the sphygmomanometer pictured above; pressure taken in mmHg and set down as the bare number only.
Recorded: 176
